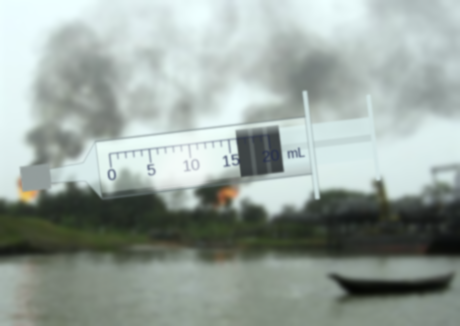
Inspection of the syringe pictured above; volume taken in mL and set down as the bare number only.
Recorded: 16
